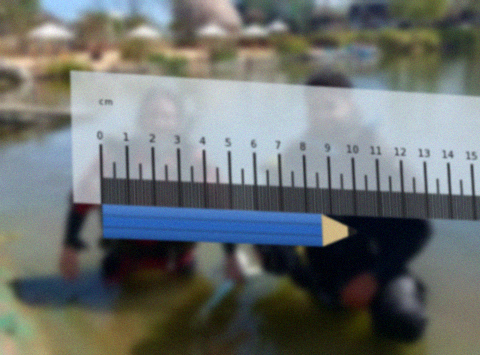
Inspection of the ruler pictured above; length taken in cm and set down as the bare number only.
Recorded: 10
